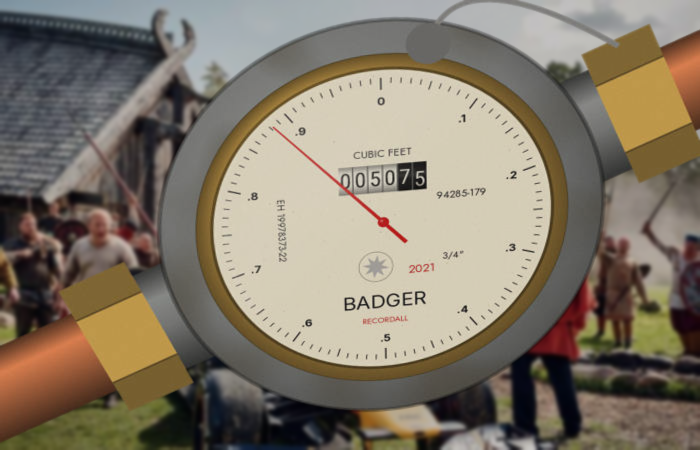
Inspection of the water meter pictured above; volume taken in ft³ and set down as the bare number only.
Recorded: 5074.88
